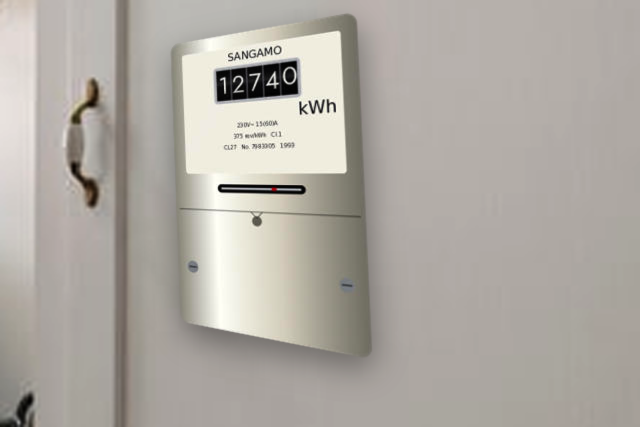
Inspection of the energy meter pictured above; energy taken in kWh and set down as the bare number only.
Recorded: 12740
